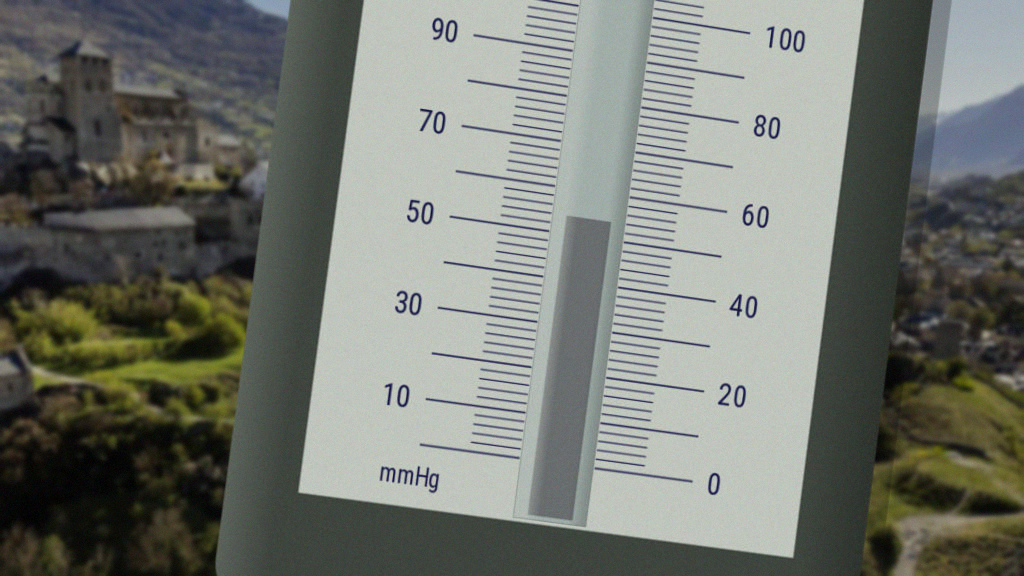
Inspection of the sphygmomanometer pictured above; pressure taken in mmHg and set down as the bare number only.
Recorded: 54
